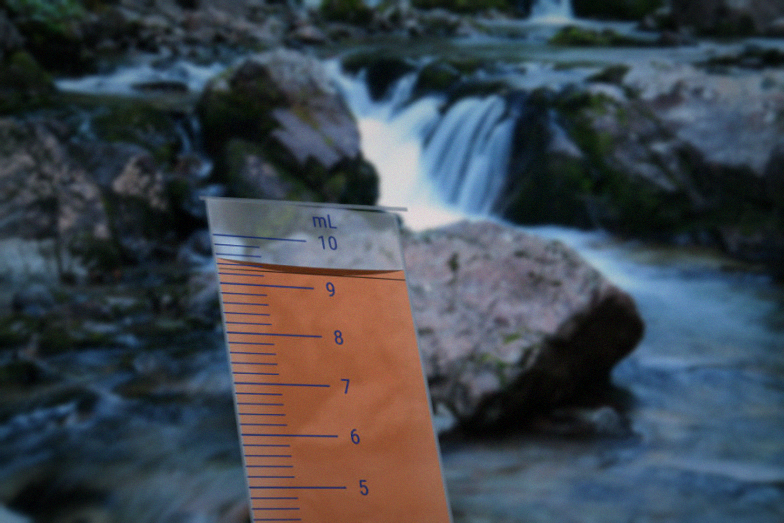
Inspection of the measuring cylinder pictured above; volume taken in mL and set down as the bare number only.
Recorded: 9.3
